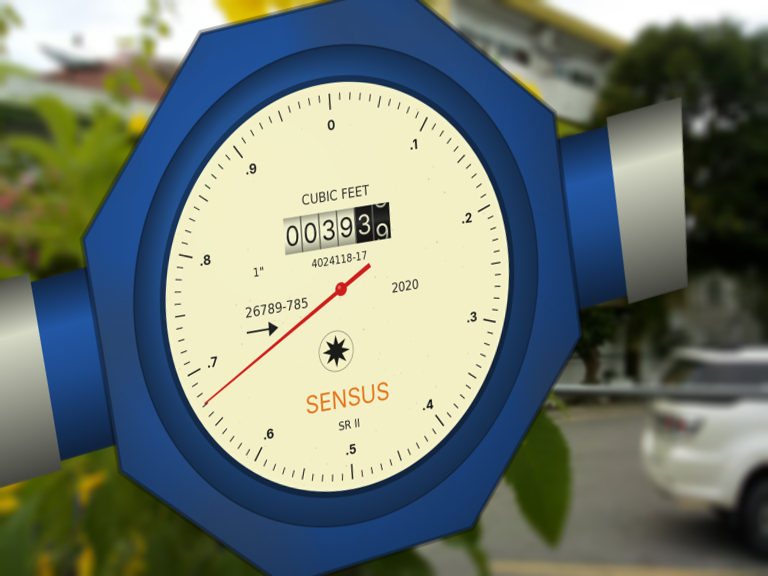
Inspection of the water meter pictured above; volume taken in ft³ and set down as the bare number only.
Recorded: 3938.67
